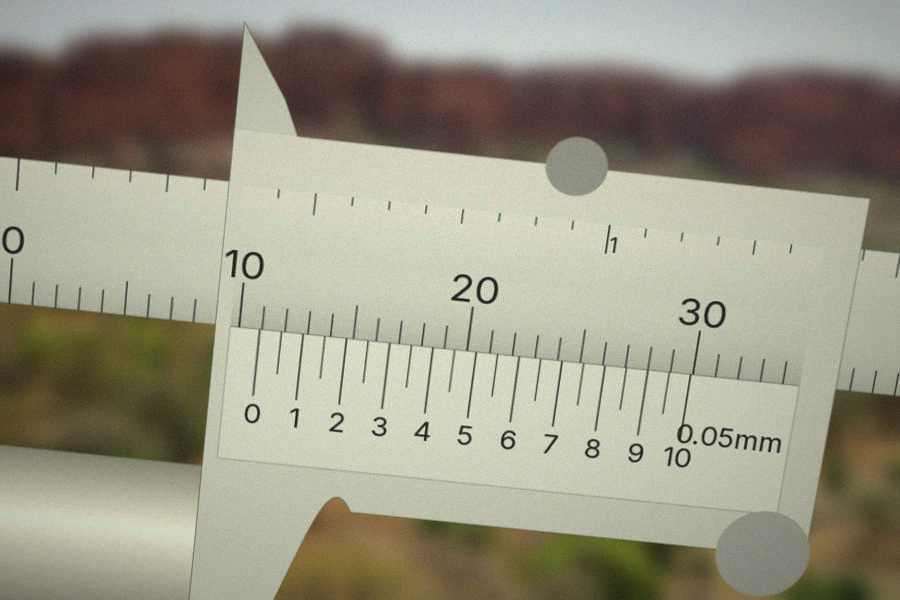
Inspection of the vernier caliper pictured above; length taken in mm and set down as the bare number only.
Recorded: 10.9
